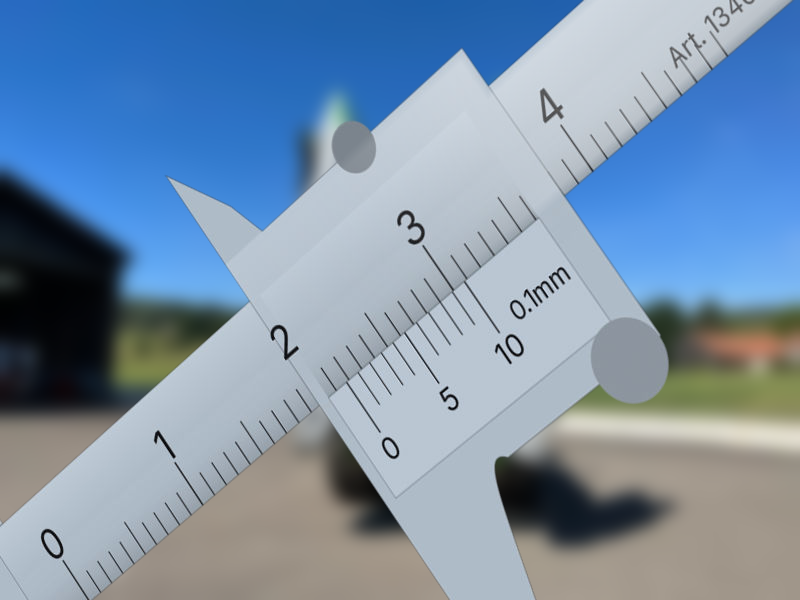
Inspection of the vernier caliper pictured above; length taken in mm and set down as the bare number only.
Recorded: 21.8
